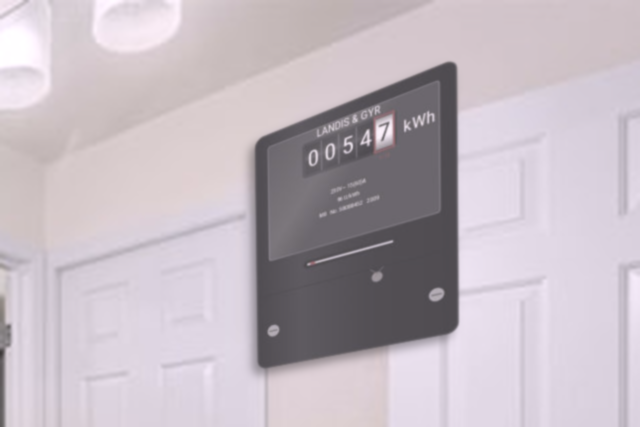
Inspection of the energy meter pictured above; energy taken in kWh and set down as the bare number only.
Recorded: 54.7
